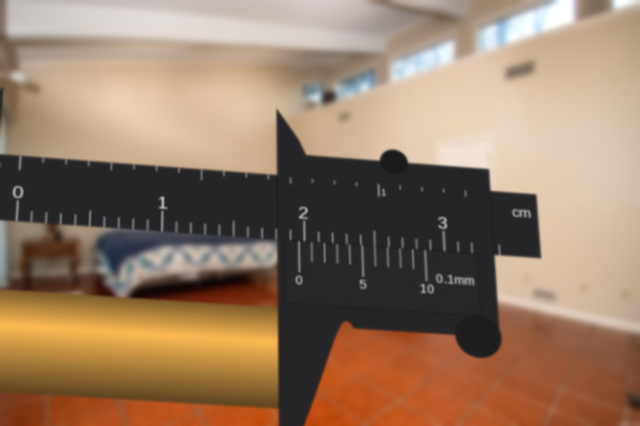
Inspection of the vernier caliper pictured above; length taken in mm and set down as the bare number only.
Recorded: 19.6
